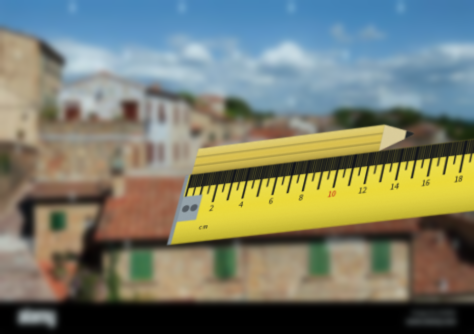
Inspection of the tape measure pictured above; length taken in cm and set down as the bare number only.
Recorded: 14.5
